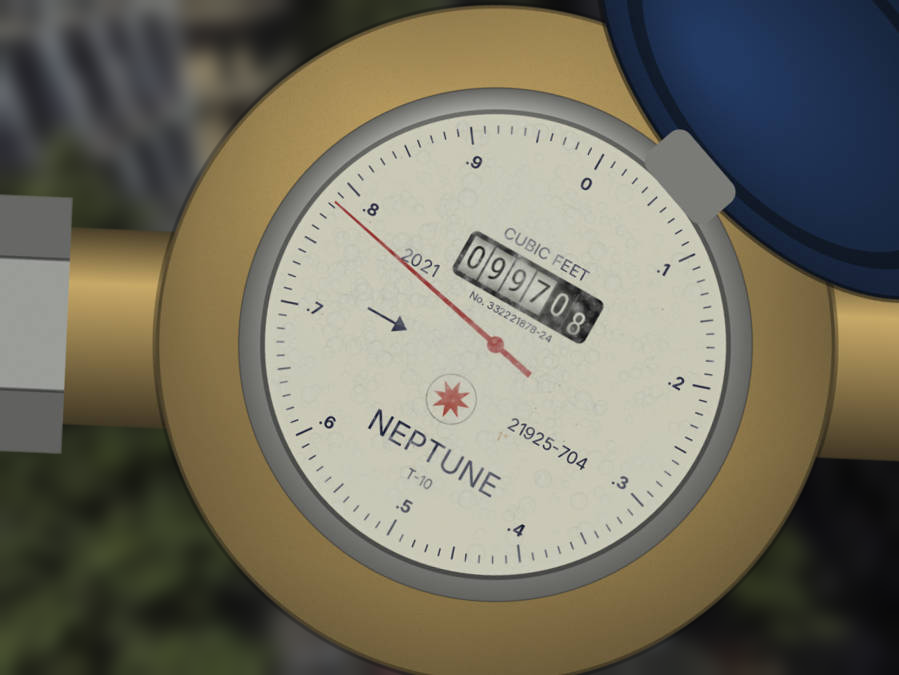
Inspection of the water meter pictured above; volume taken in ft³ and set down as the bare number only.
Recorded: 99707.78
